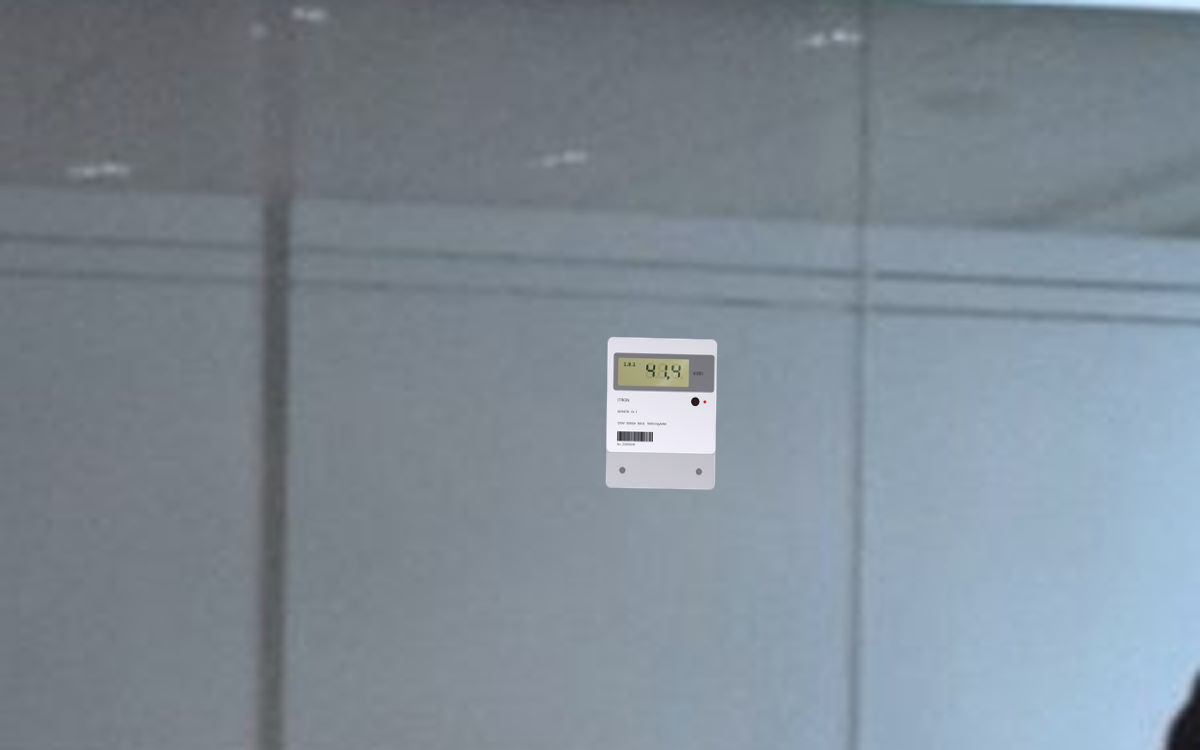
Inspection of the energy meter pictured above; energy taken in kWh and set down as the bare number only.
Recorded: 41.4
